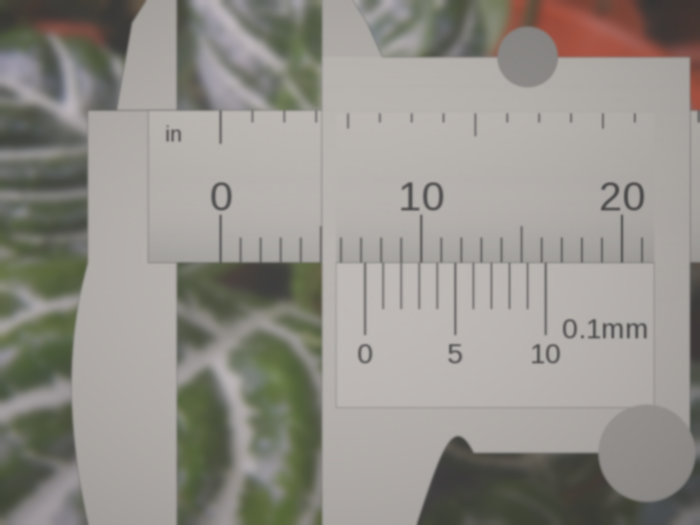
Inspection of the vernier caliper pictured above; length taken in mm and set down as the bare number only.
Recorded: 7.2
